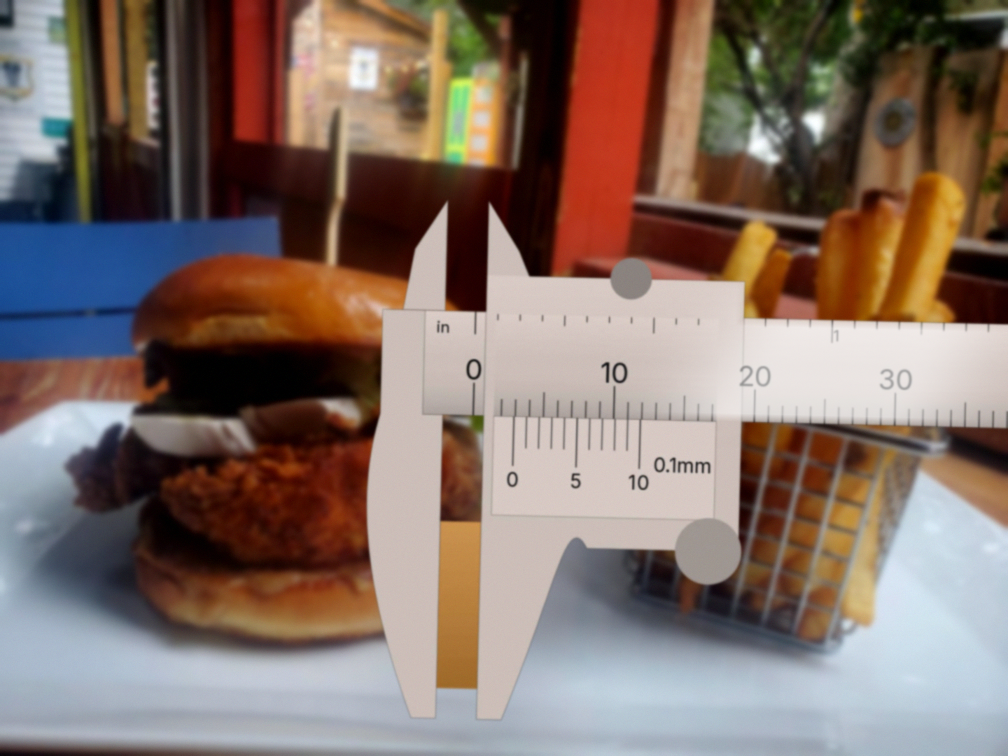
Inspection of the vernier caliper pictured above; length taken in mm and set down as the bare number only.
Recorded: 2.9
